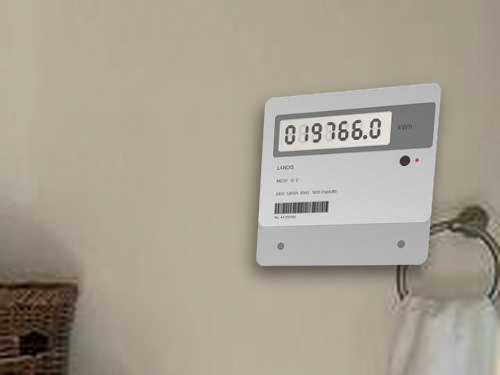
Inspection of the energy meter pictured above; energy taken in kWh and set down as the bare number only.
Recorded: 19766.0
